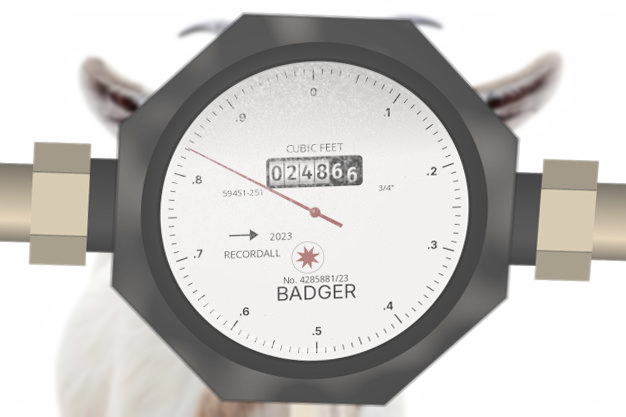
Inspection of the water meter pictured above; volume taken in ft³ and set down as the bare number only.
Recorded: 24865.83
